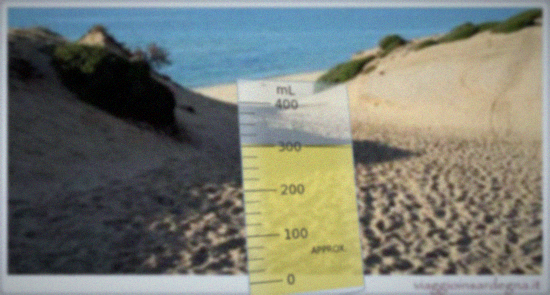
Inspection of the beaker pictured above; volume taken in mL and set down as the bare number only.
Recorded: 300
